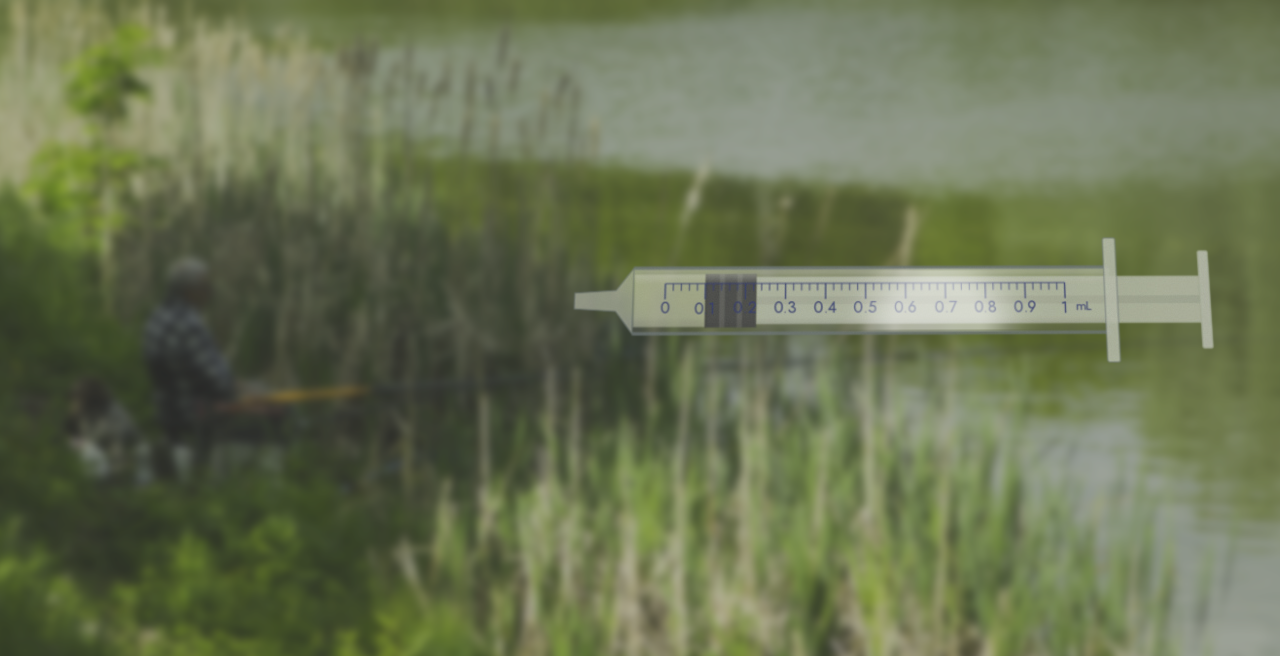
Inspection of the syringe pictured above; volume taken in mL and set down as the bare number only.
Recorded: 0.1
